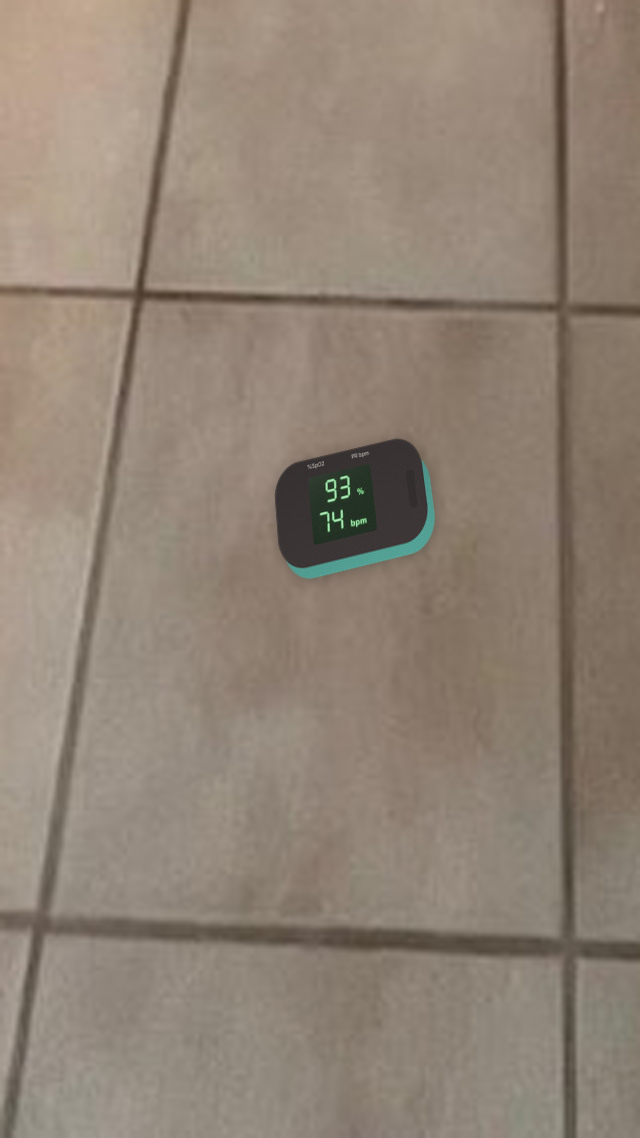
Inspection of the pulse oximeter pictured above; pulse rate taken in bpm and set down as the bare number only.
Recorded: 74
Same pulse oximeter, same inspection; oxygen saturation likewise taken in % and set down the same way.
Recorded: 93
